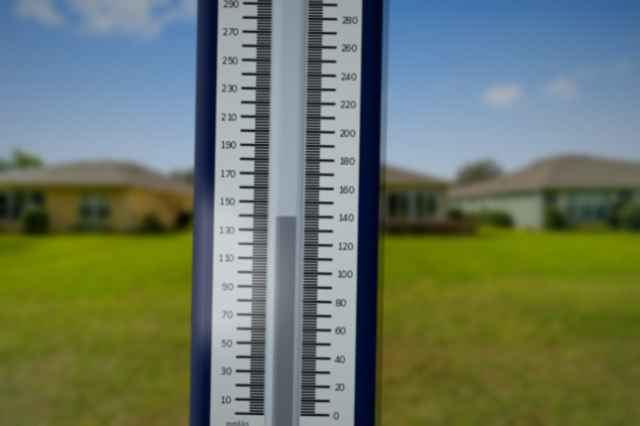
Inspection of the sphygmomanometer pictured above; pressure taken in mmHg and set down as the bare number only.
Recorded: 140
